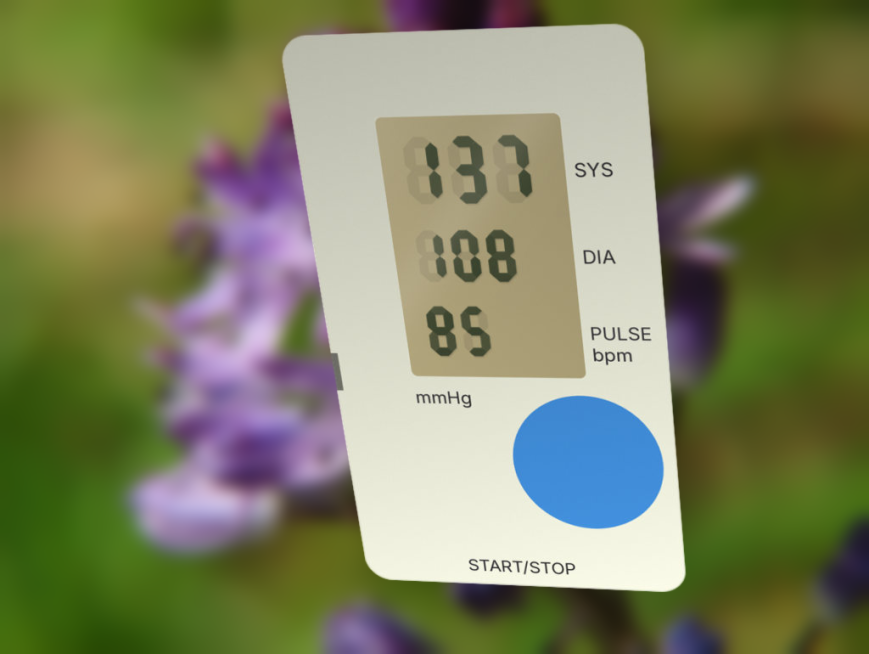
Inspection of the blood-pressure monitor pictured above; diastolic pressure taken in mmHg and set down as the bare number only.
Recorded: 108
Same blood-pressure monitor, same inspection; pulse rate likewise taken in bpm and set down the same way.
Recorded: 85
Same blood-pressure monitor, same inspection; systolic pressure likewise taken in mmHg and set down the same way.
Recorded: 137
